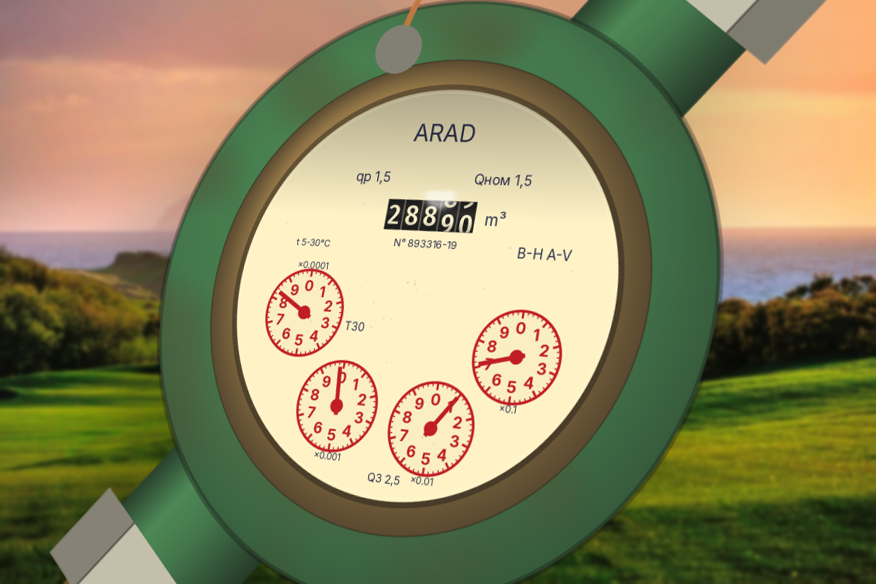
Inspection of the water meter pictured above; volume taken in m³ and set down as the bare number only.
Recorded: 28889.7098
